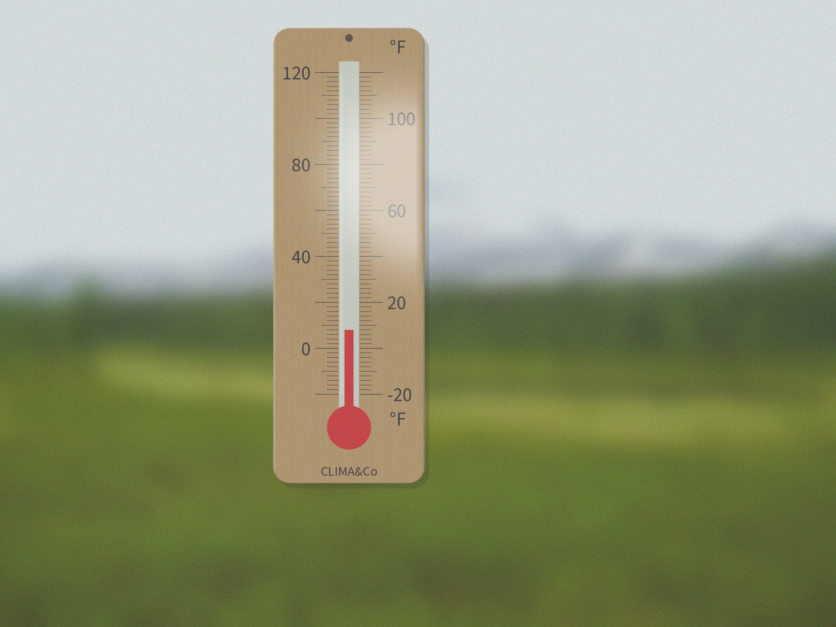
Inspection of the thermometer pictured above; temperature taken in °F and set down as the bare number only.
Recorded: 8
